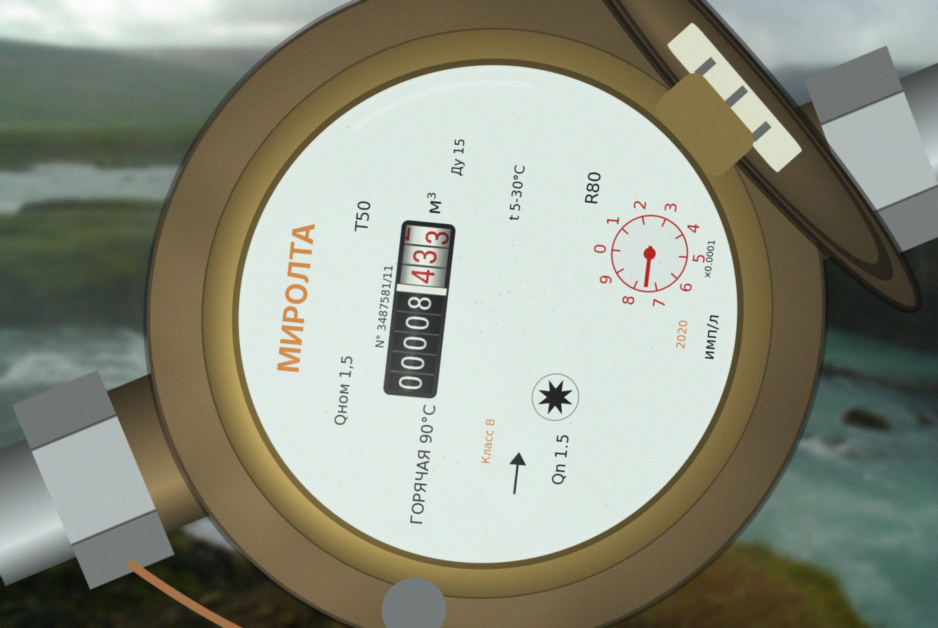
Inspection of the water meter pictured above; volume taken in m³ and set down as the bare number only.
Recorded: 8.4327
